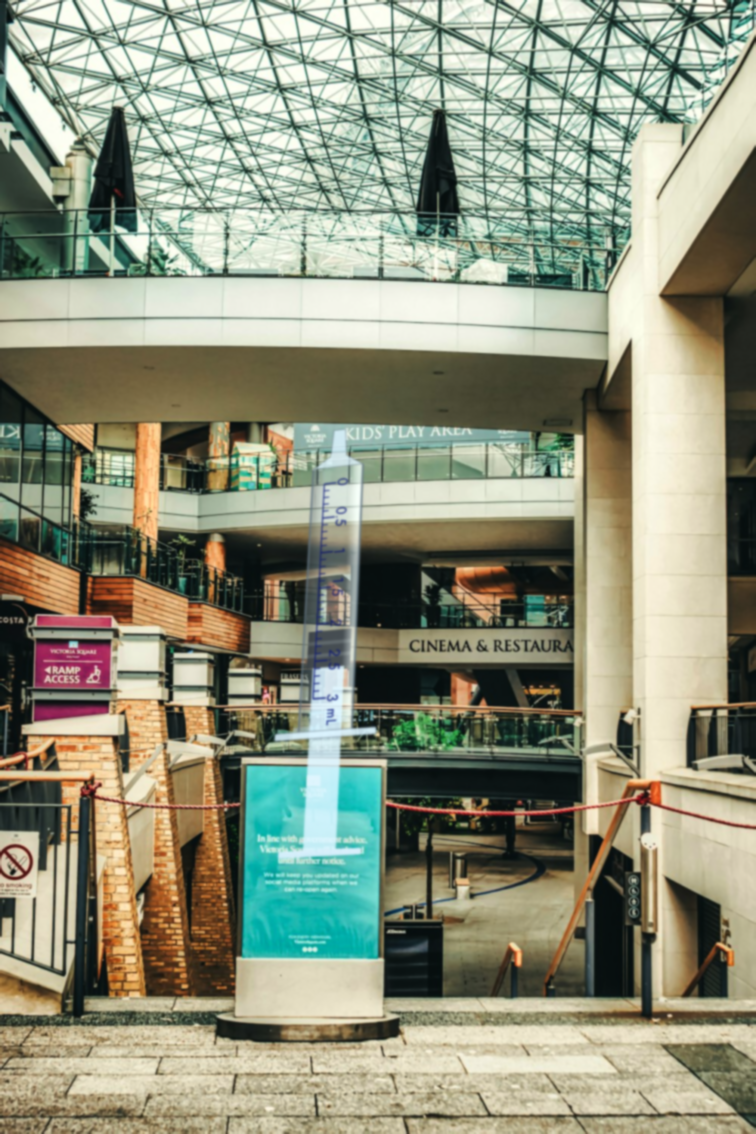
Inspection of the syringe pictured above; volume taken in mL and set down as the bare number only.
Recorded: 2.1
